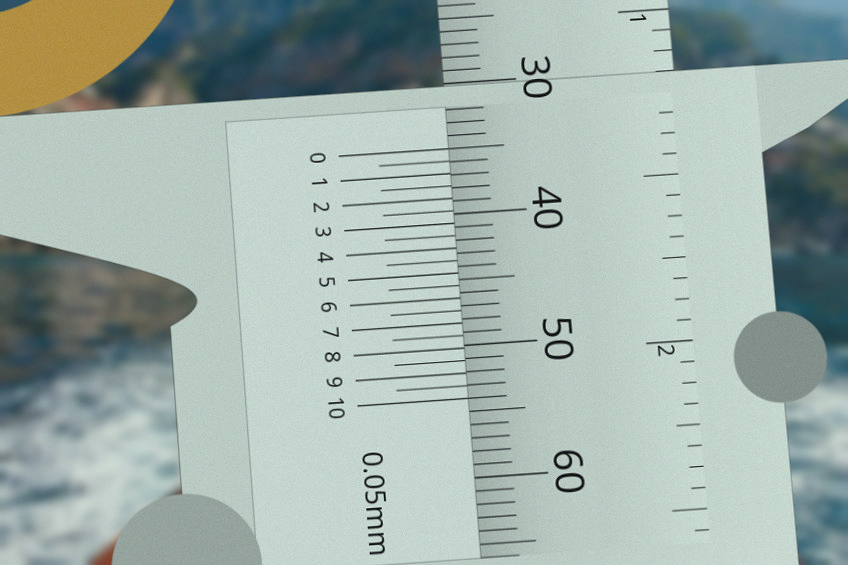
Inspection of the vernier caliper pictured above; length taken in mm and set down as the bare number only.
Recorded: 35.0
